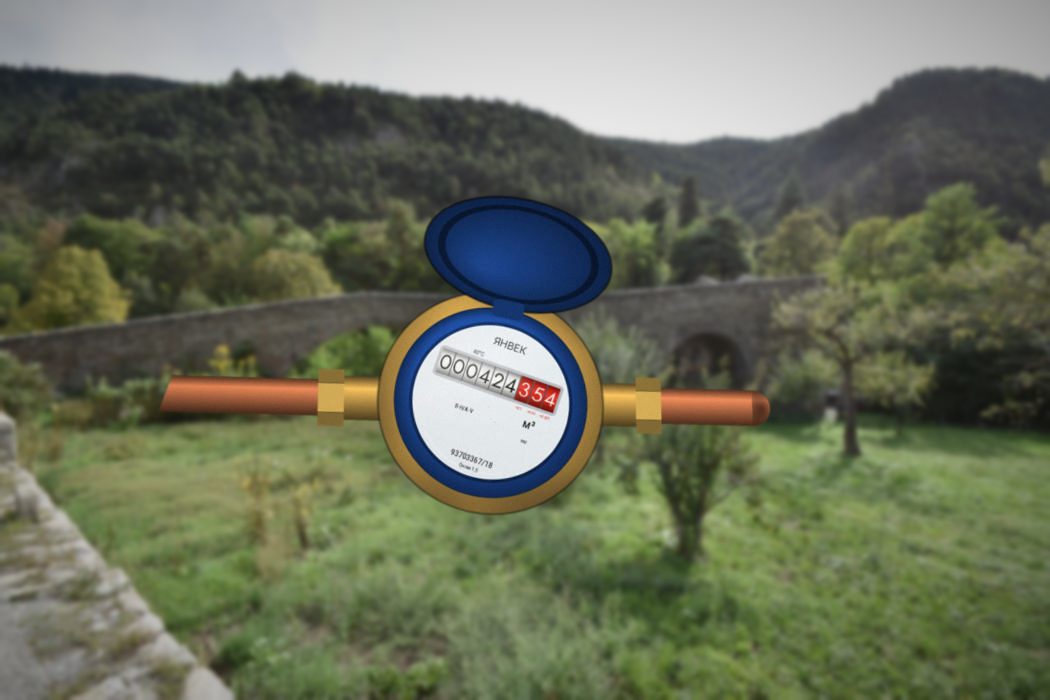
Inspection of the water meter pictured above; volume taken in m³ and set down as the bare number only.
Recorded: 424.354
